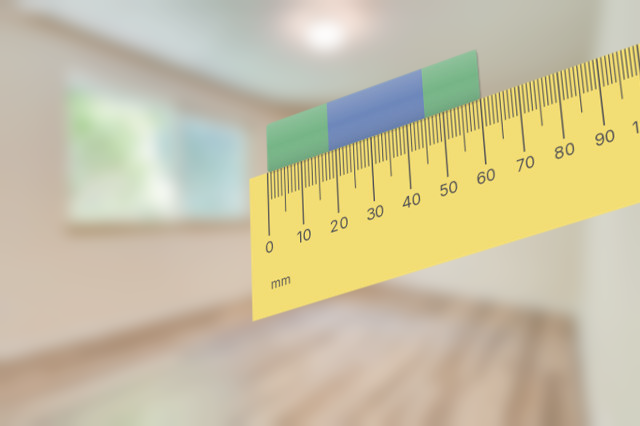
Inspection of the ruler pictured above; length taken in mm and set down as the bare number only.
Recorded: 60
